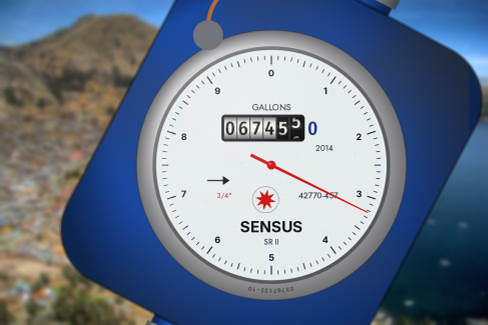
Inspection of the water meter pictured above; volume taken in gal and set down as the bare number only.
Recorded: 674553.2
